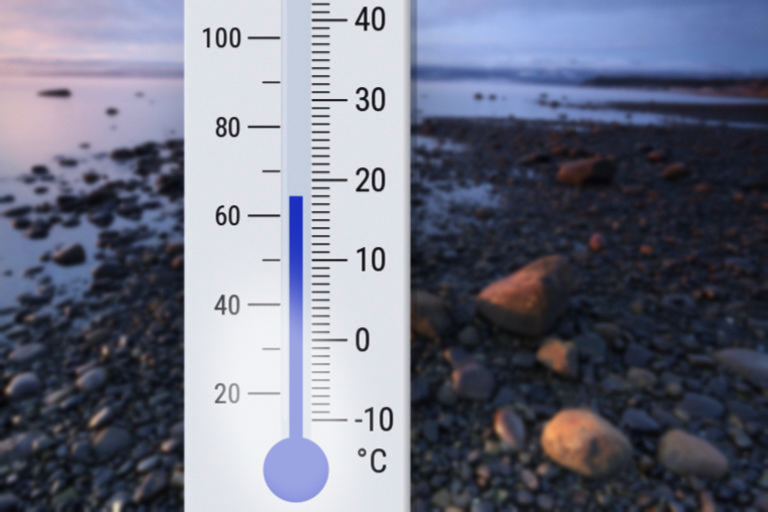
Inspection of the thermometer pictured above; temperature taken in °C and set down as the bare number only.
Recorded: 18
